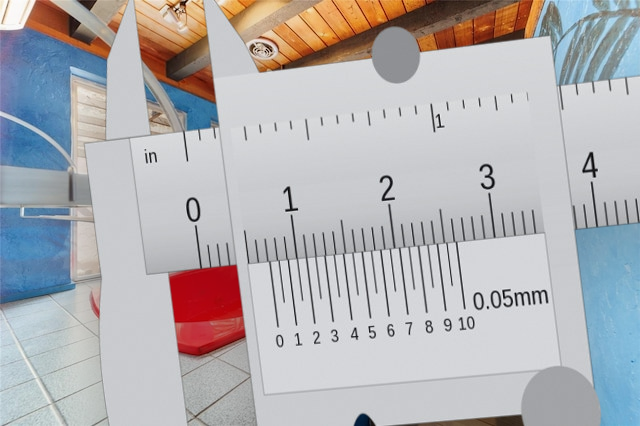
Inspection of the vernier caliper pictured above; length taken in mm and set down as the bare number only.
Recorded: 7.2
